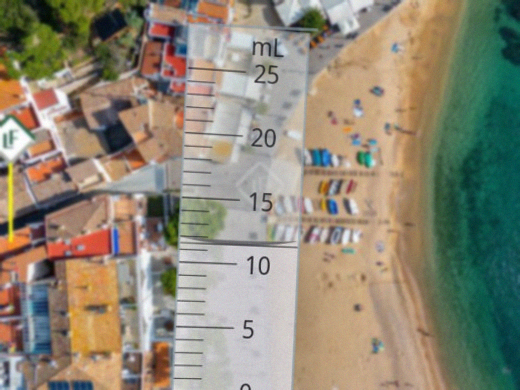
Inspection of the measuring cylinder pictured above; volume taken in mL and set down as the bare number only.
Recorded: 11.5
